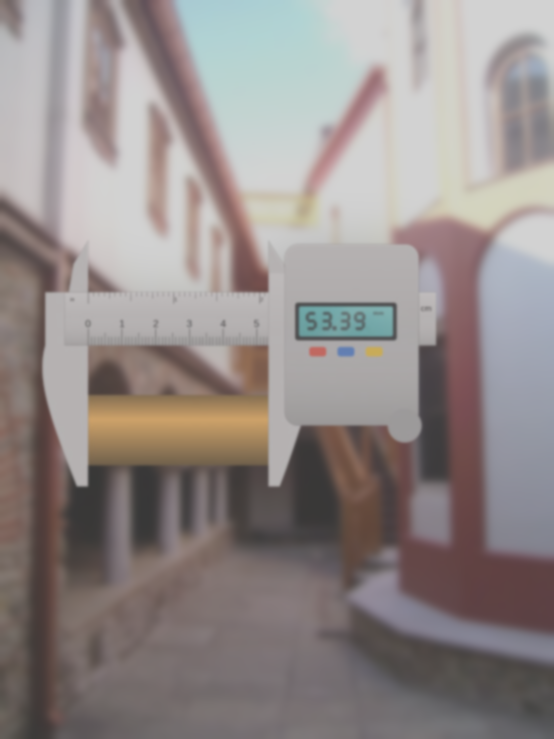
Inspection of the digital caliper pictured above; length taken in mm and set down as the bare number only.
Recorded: 53.39
